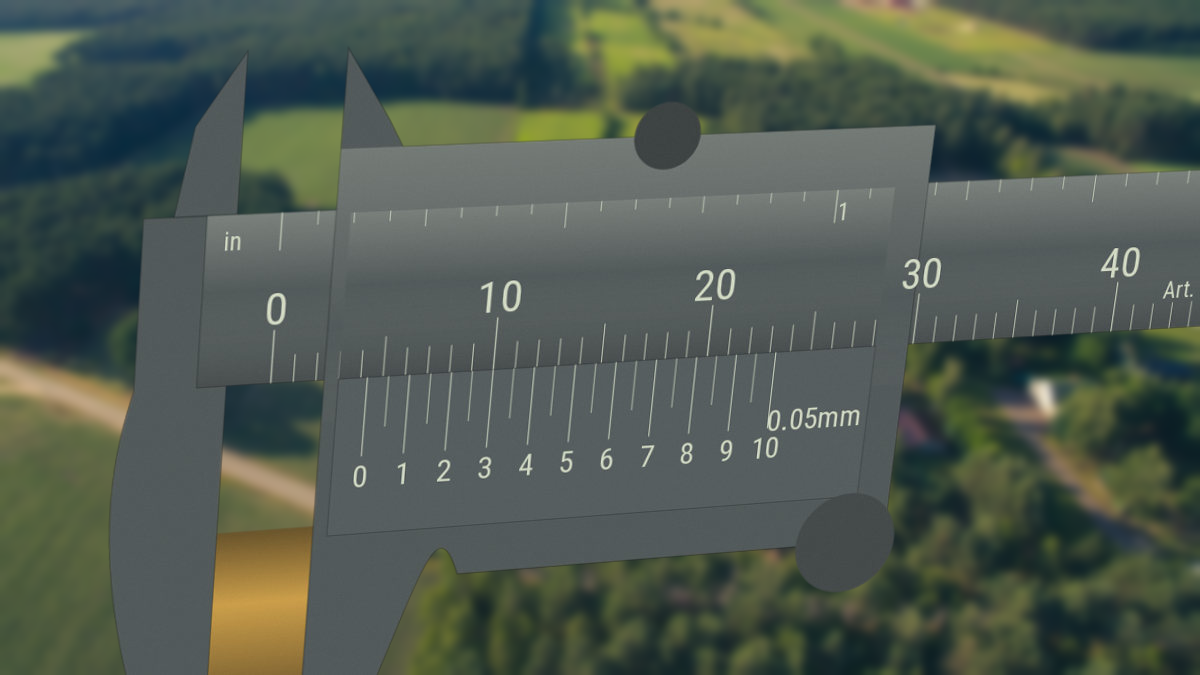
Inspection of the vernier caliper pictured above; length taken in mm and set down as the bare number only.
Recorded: 4.3
